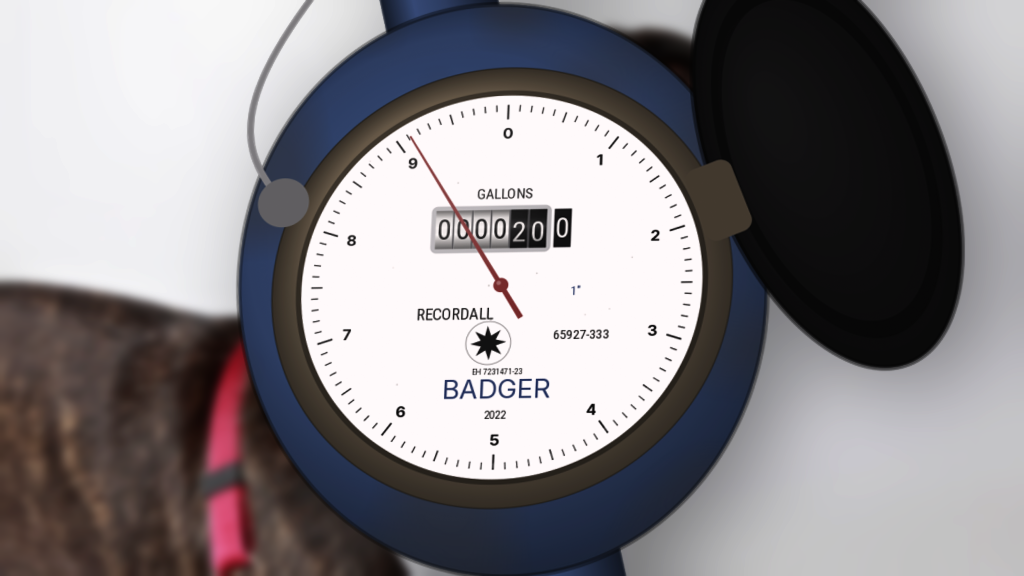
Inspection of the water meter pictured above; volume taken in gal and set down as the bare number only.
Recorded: 199.1
